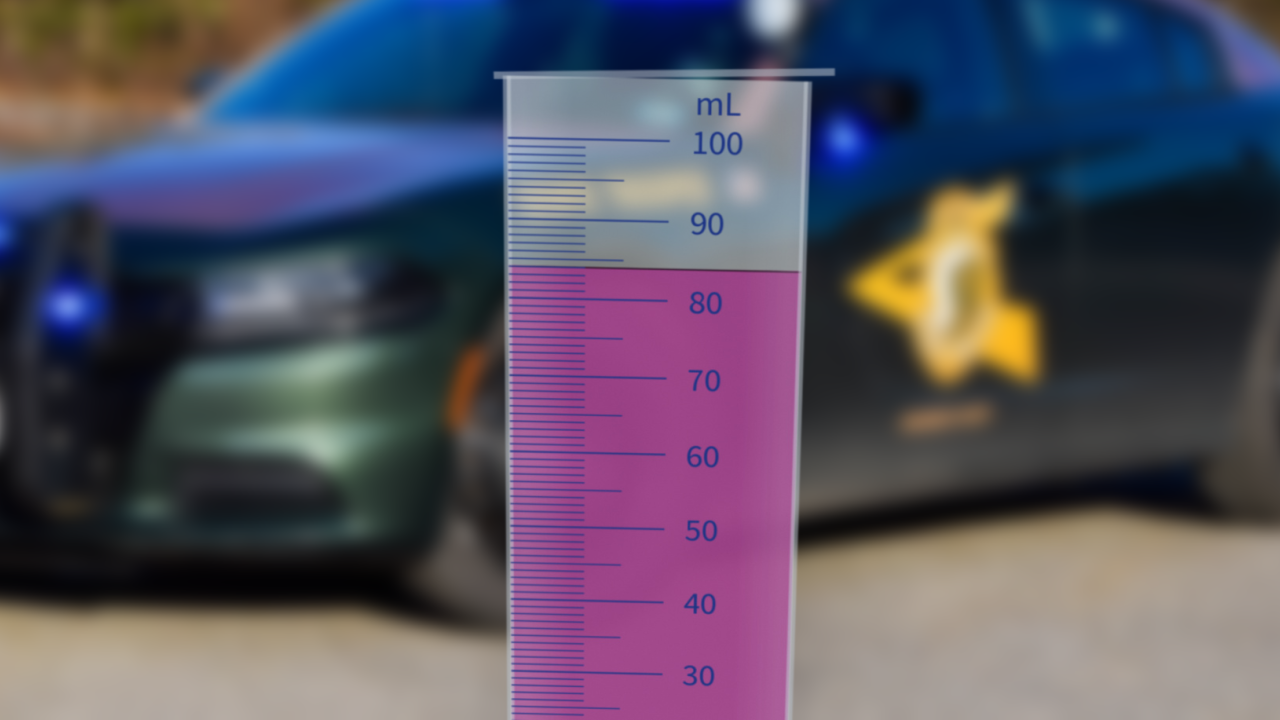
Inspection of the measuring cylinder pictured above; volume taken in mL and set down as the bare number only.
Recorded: 84
